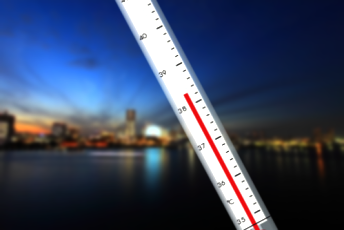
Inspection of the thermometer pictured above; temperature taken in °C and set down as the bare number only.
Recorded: 38.3
